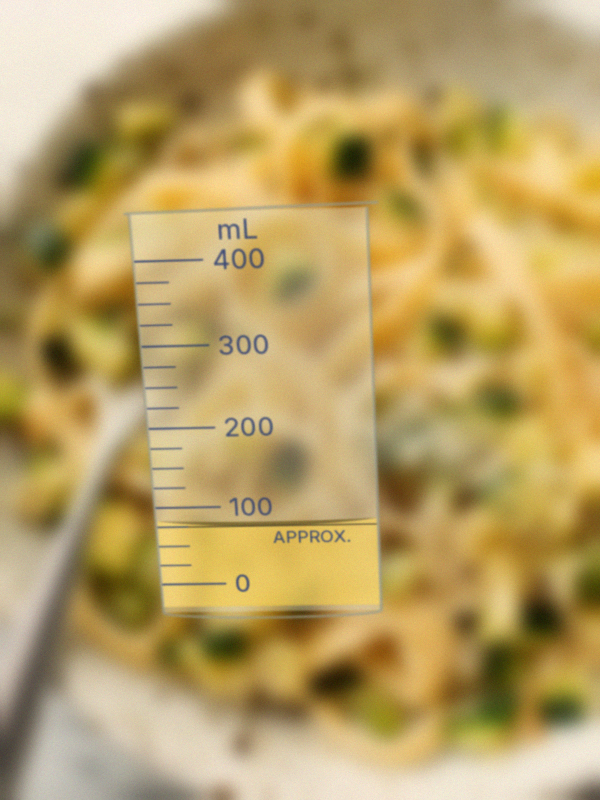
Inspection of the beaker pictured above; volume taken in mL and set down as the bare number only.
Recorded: 75
